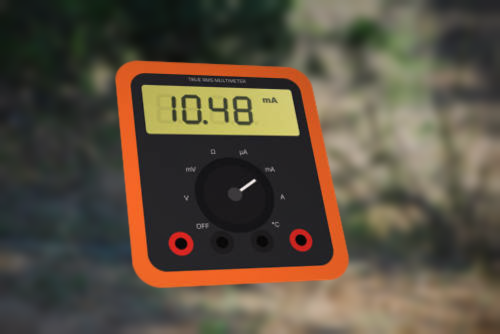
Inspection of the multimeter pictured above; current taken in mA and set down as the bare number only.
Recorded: 10.48
